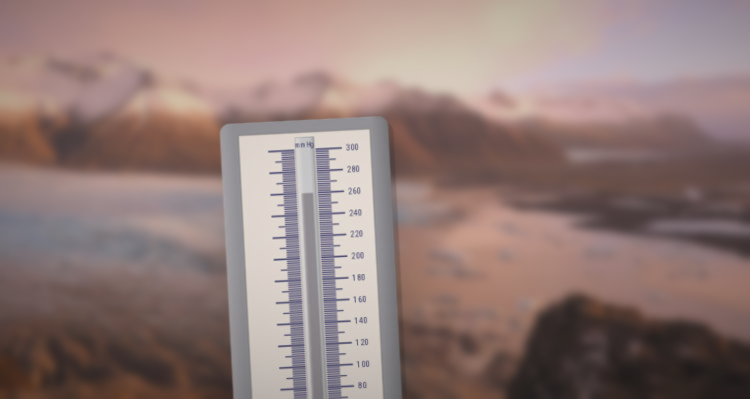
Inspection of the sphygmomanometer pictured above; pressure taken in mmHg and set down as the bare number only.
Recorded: 260
